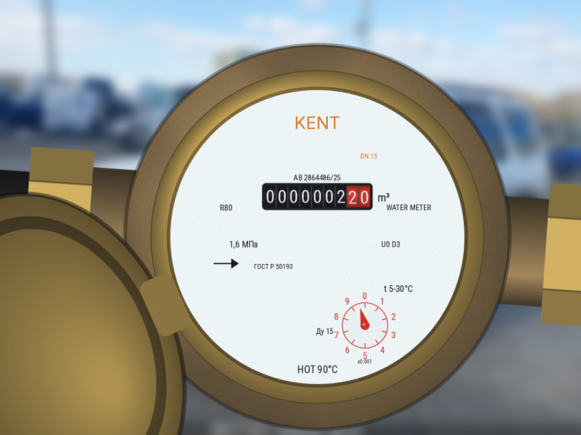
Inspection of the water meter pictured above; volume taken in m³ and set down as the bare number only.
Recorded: 2.199
